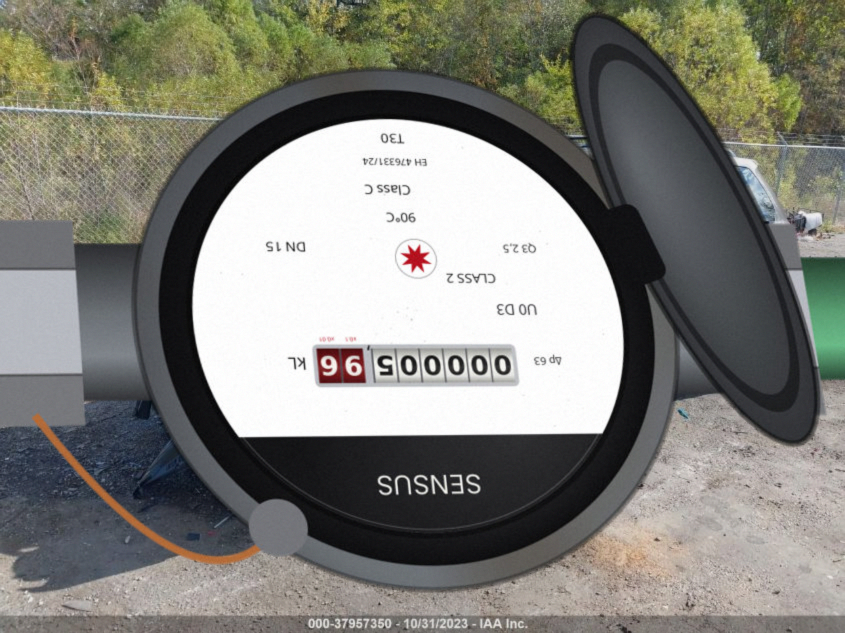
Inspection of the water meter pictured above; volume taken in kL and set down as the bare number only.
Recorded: 5.96
